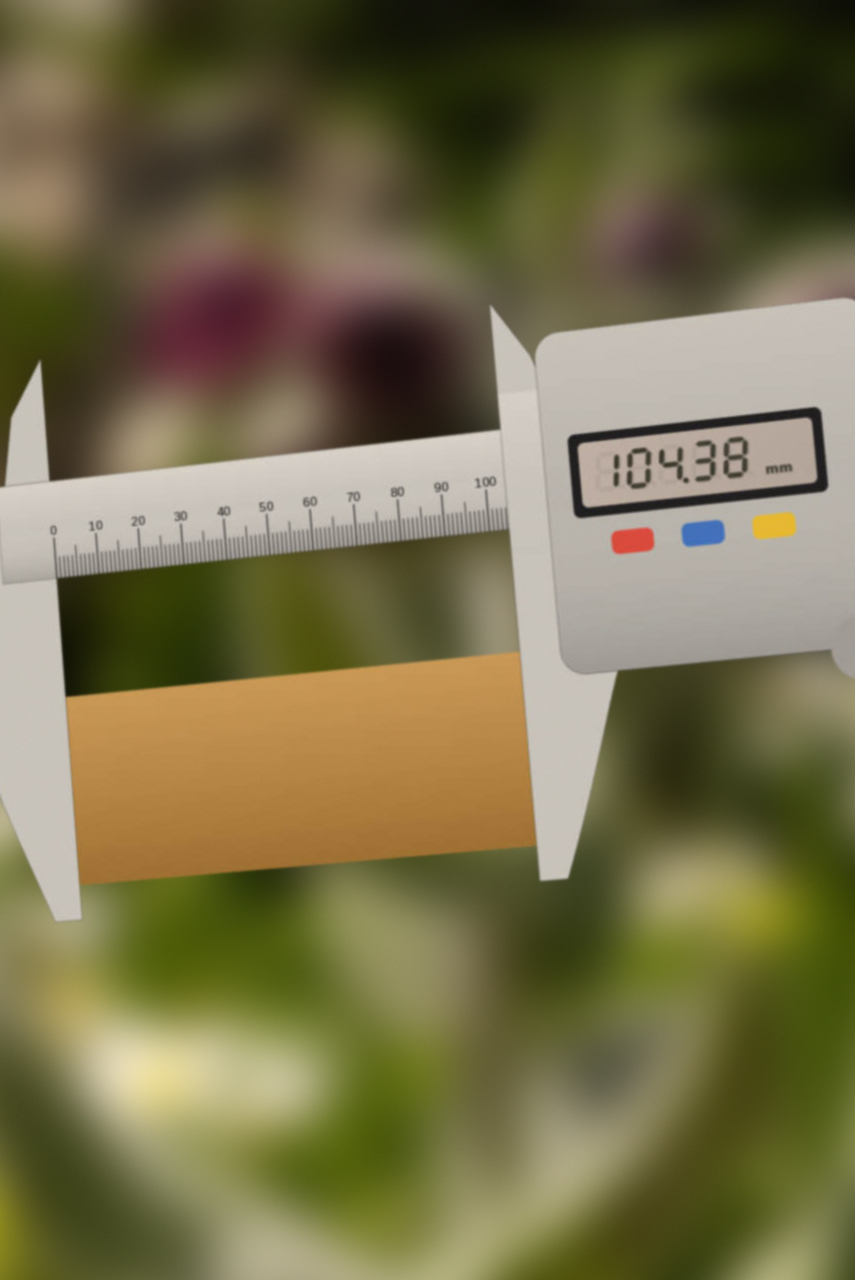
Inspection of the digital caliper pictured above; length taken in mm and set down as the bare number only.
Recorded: 104.38
